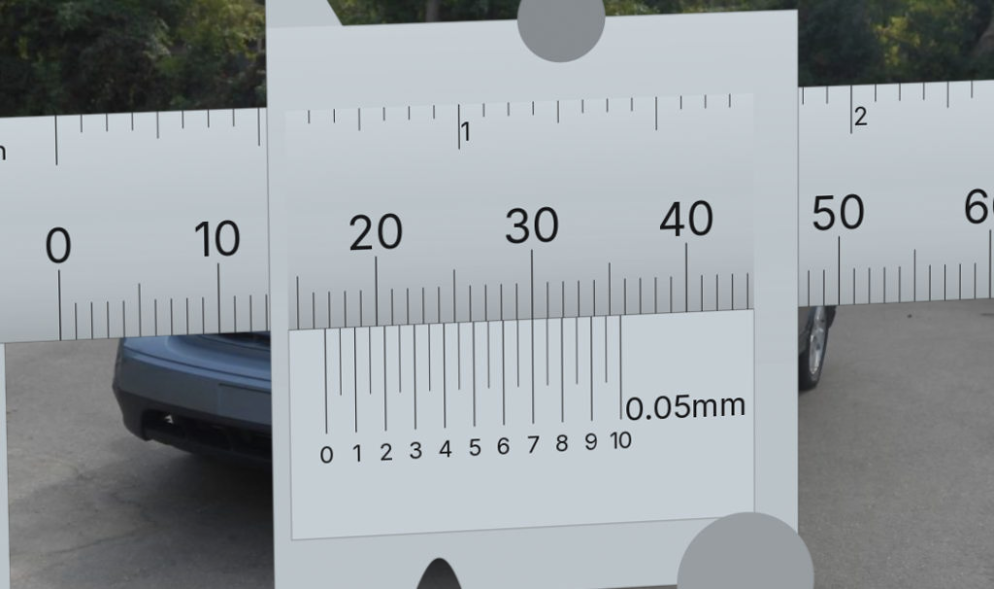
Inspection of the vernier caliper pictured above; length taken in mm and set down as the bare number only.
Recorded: 16.7
